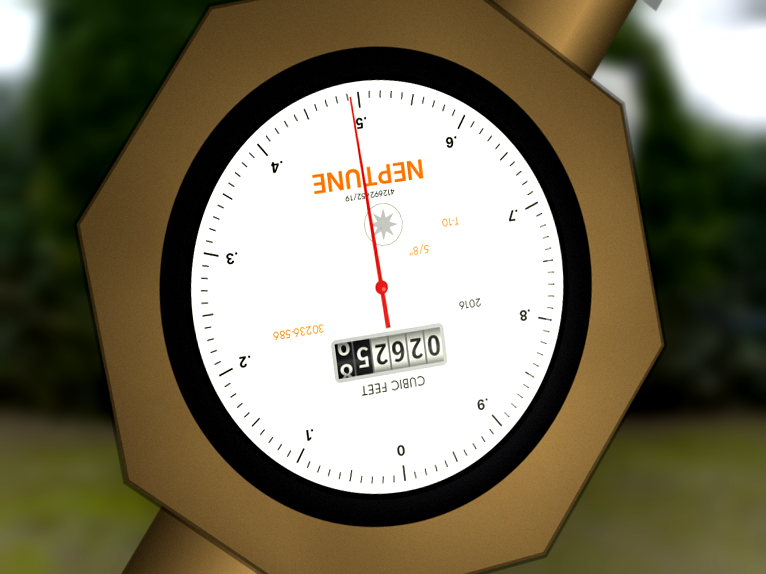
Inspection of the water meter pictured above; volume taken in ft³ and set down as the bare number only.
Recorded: 26258.49
